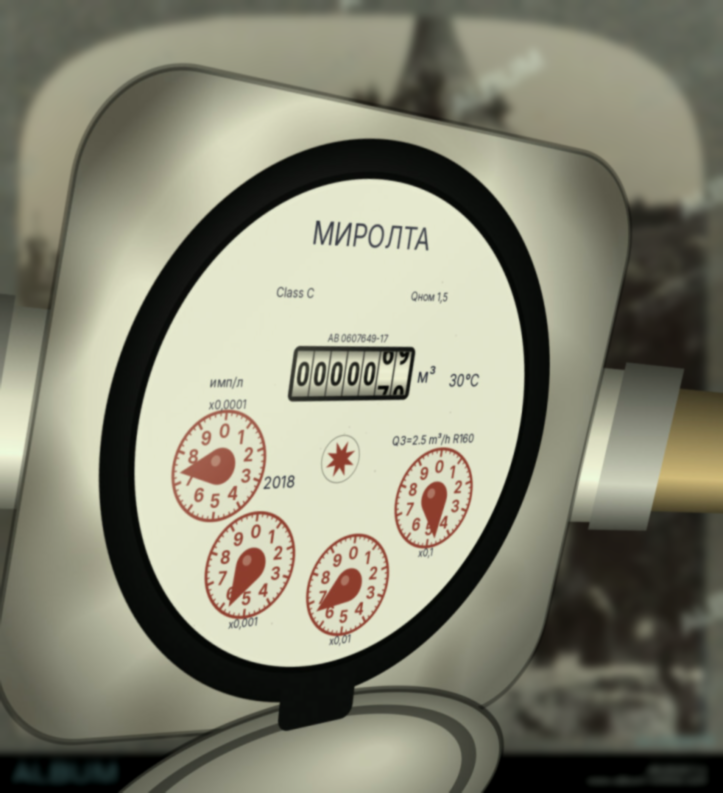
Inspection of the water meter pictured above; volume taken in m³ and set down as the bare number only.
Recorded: 69.4657
